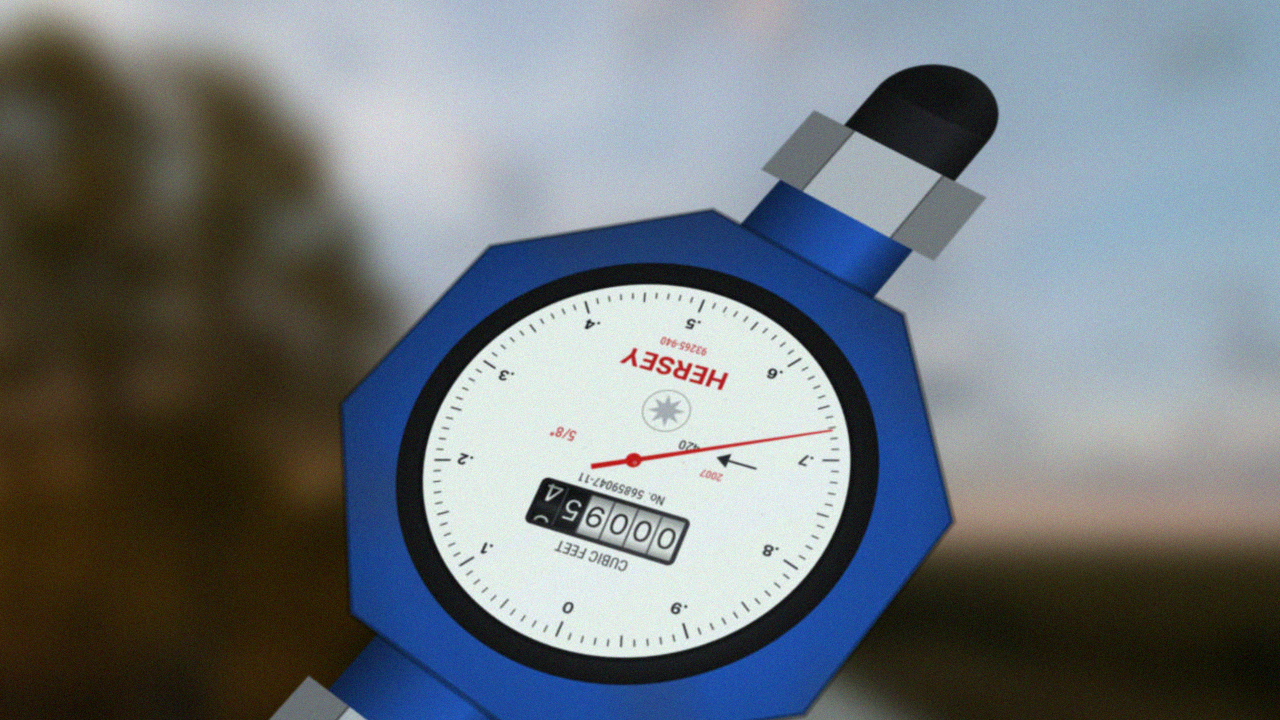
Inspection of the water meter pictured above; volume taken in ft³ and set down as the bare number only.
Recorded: 953.67
